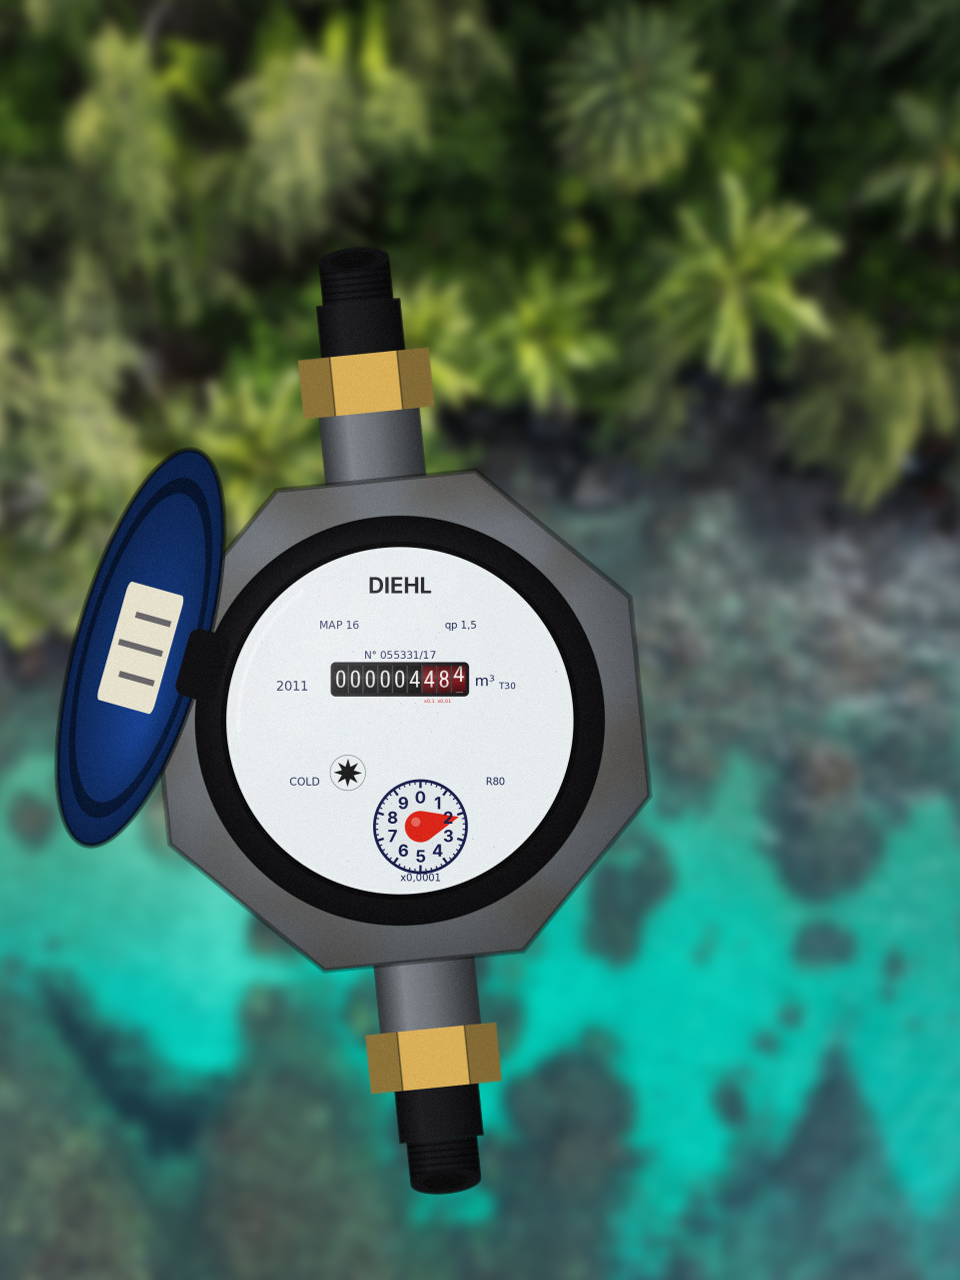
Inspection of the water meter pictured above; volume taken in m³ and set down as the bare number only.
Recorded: 4.4842
